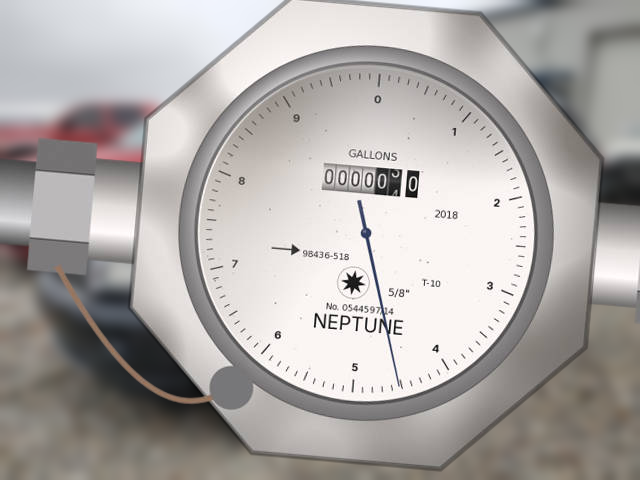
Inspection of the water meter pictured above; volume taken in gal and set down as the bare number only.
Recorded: 34.5
